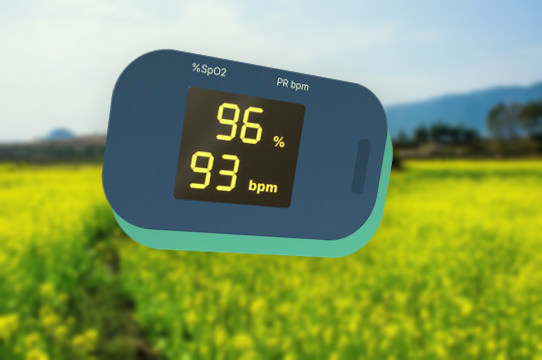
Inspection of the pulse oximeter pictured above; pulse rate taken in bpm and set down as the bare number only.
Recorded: 93
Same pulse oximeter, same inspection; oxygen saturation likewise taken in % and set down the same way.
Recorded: 96
